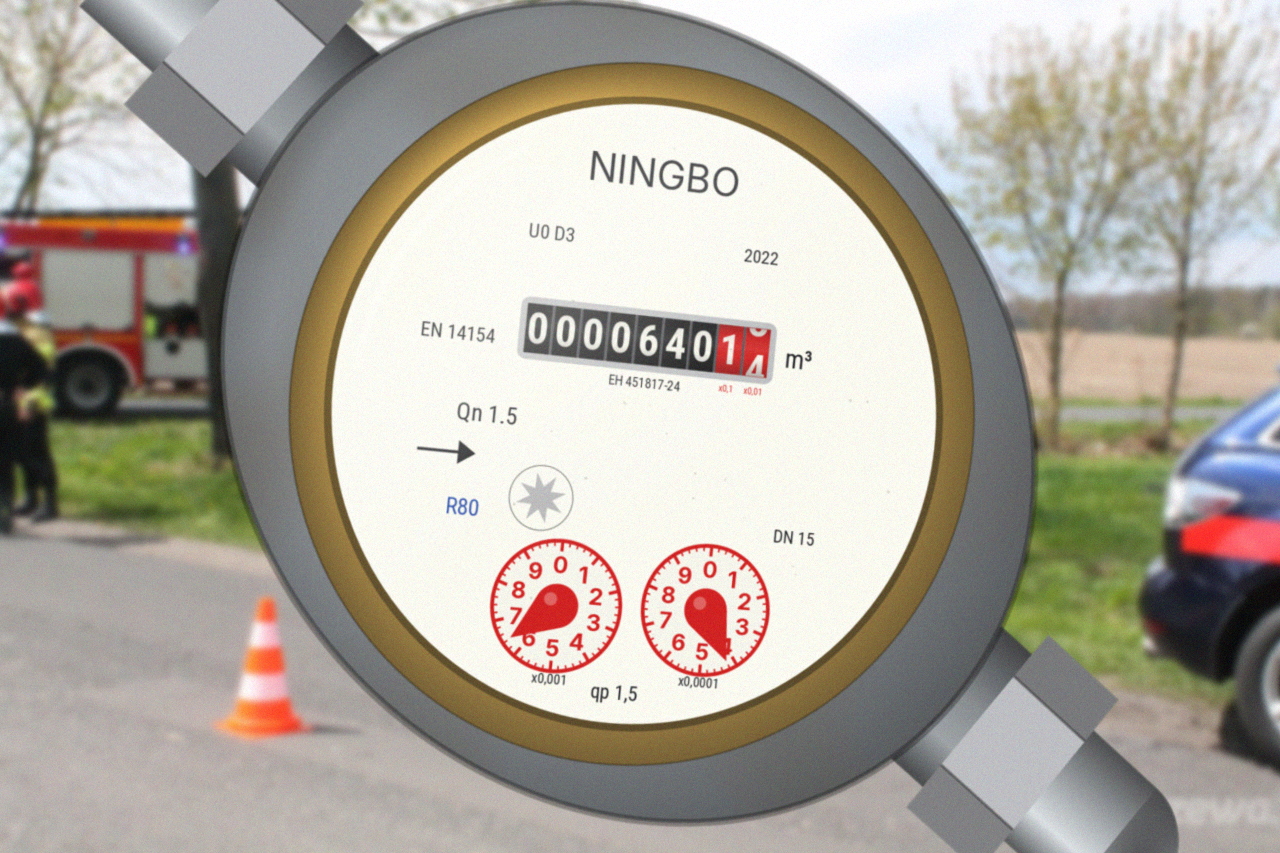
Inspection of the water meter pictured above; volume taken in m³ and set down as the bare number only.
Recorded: 640.1364
